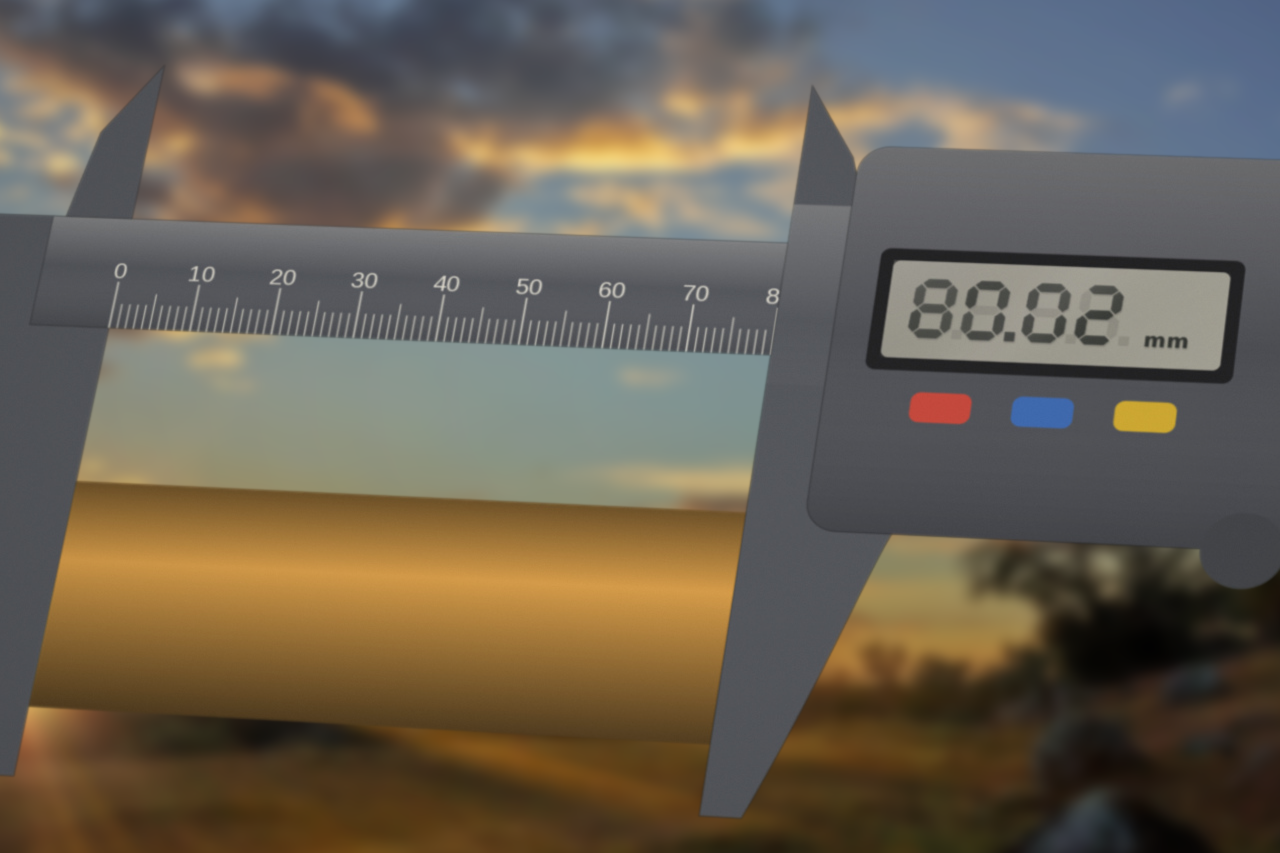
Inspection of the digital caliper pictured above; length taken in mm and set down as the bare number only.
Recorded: 80.02
